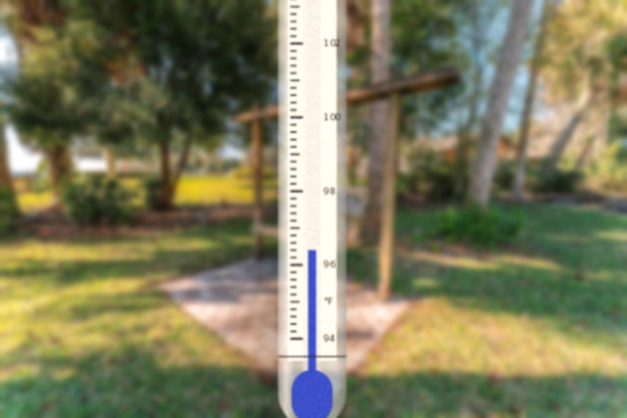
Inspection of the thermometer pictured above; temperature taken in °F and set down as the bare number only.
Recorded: 96.4
